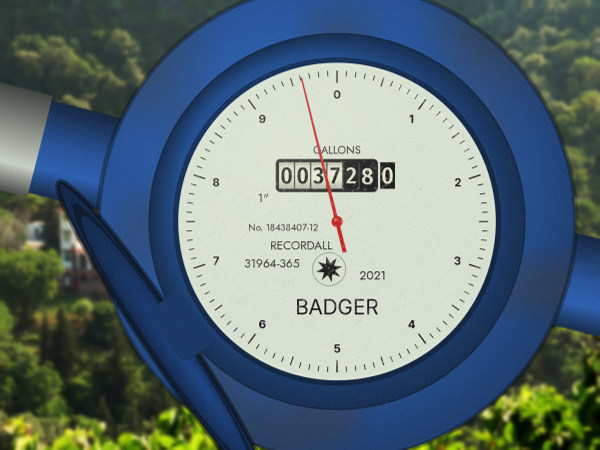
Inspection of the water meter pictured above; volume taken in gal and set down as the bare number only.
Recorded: 37279.6
